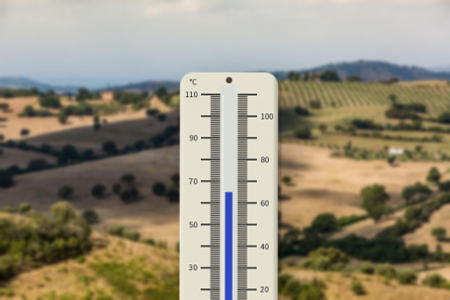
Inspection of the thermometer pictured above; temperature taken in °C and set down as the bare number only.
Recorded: 65
